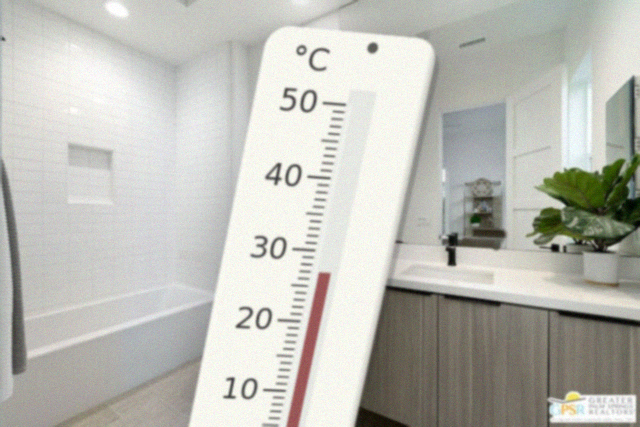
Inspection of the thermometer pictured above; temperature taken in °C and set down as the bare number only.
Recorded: 27
